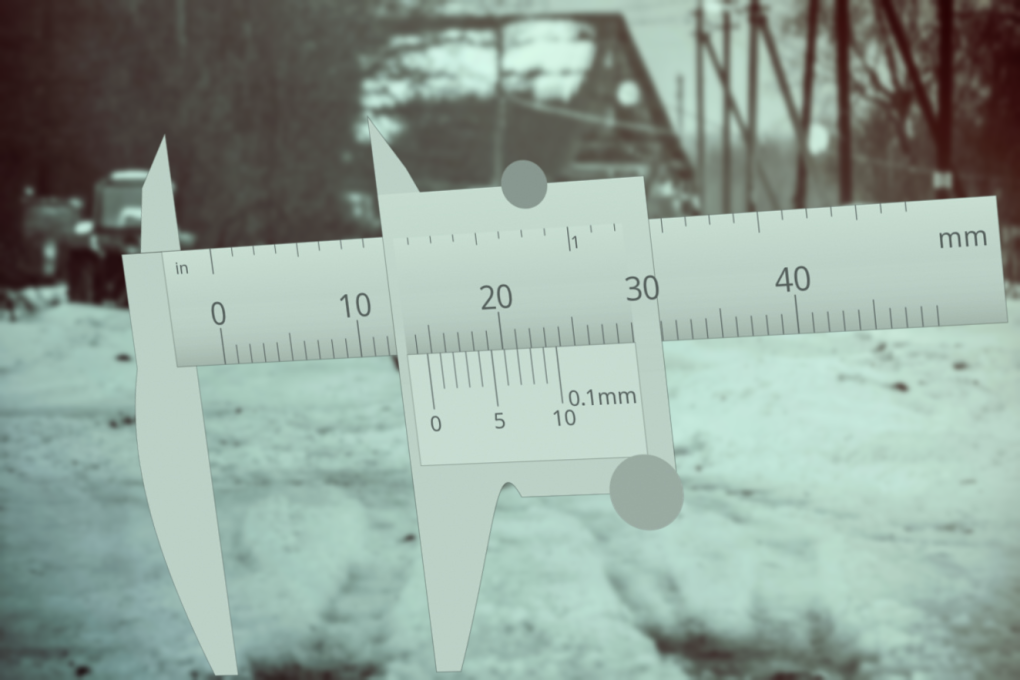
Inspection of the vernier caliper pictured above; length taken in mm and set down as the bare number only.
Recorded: 14.7
